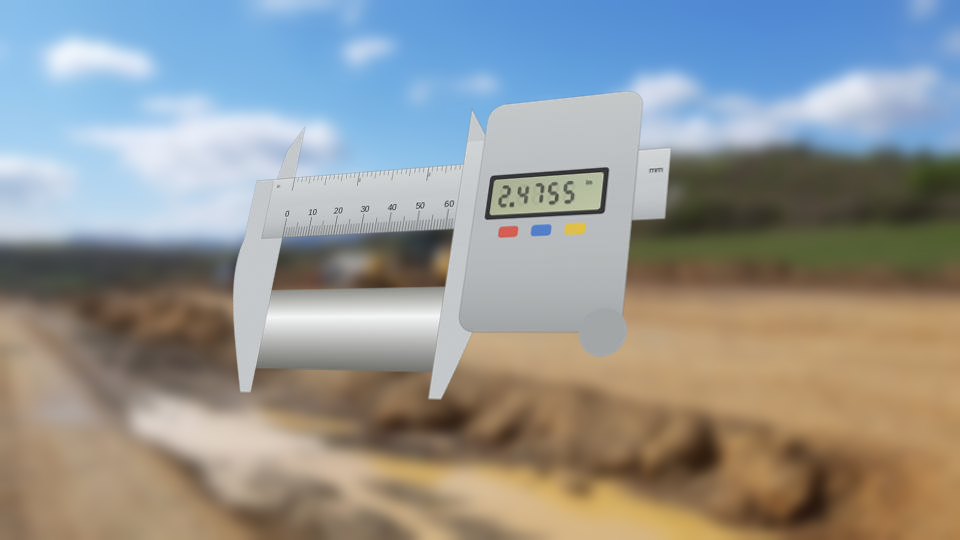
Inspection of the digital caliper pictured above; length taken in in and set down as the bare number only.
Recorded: 2.4755
